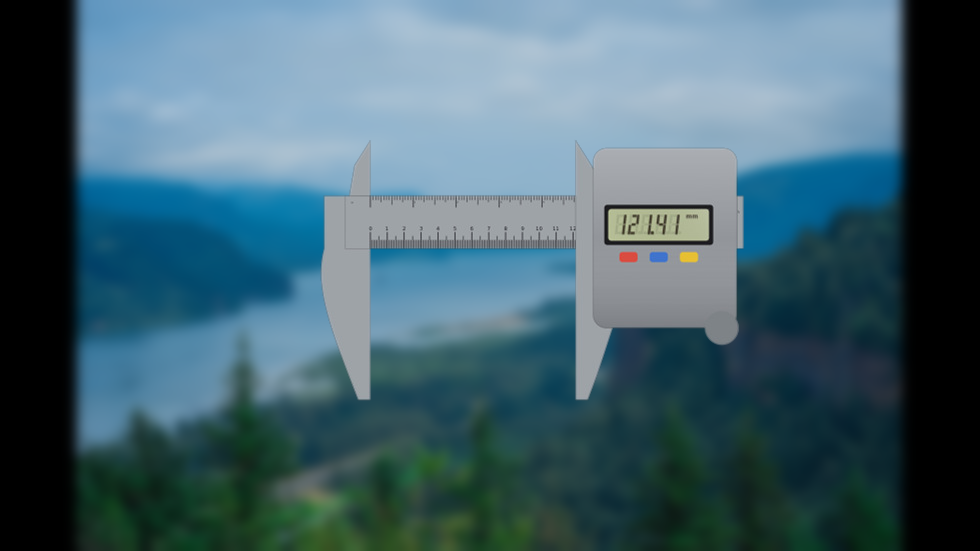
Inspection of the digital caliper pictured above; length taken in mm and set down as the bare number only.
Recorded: 121.41
